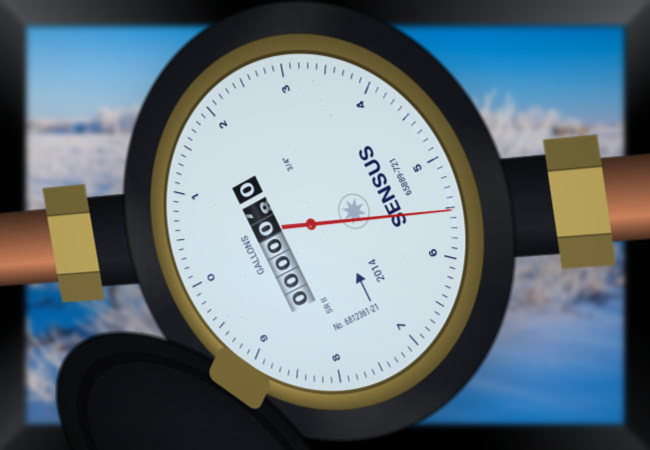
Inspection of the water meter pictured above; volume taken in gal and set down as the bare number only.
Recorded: 75.5
